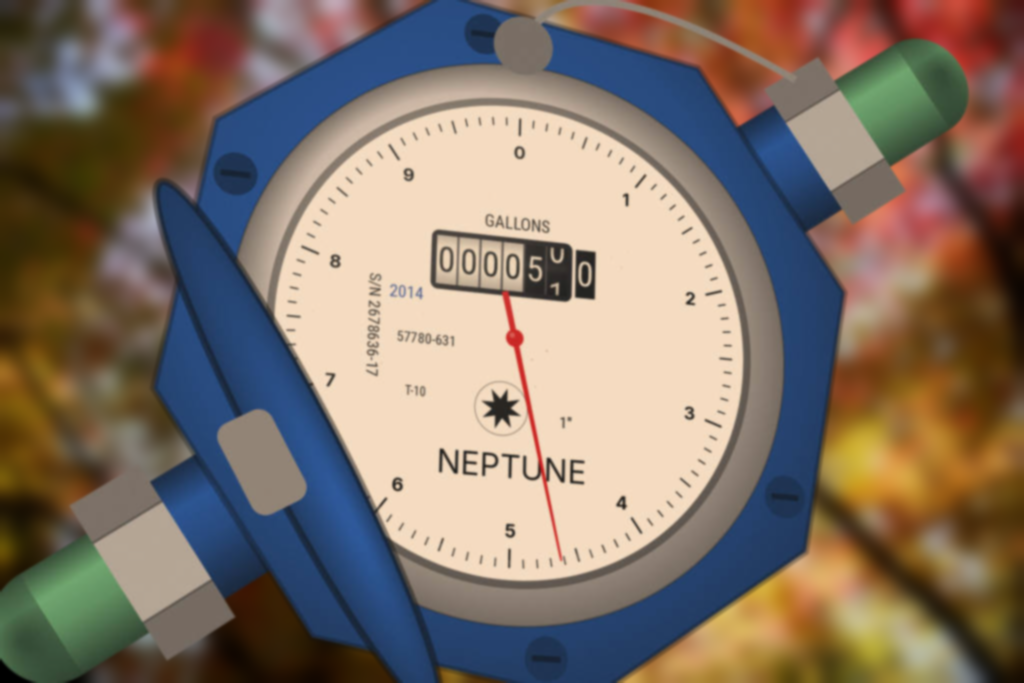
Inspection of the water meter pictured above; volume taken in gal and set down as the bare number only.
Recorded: 504.6
